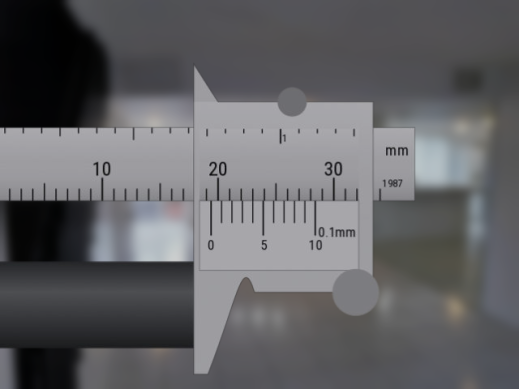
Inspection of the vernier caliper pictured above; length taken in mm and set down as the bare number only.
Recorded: 19.4
